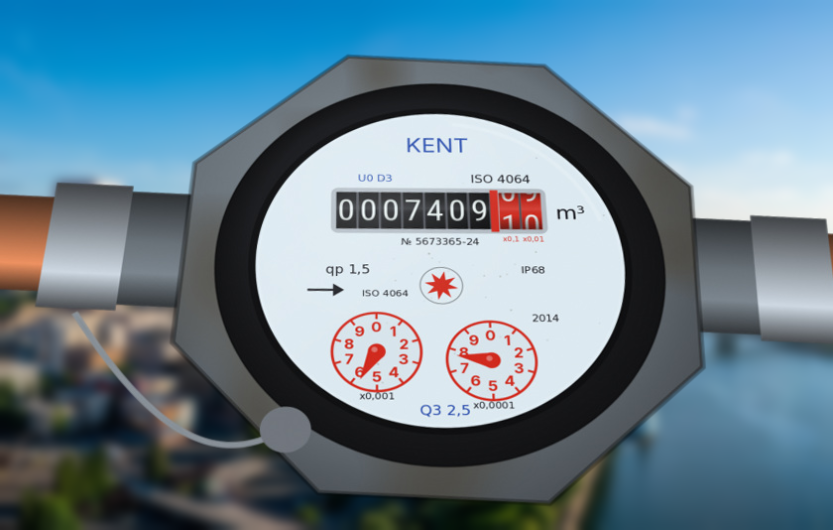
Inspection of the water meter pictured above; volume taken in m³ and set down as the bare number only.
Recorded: 7409.0957
